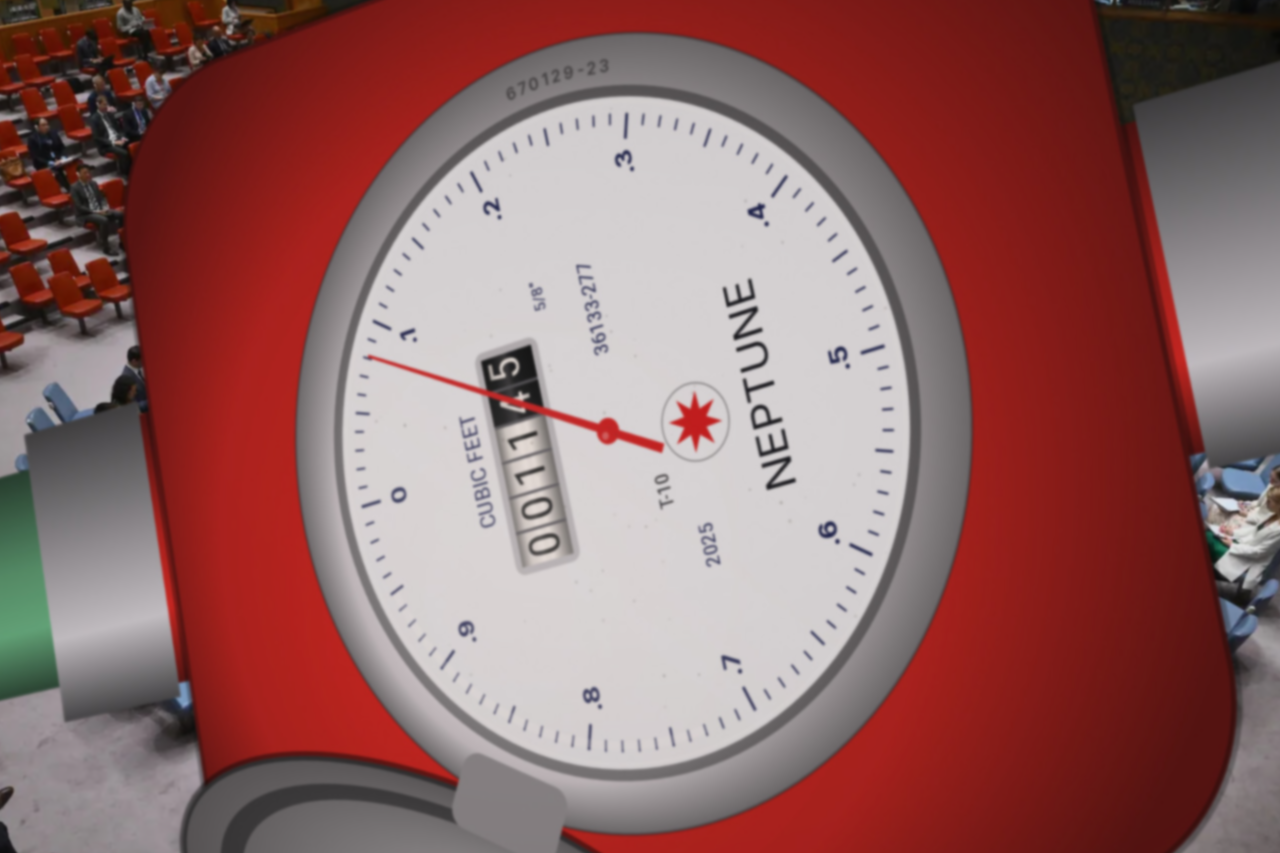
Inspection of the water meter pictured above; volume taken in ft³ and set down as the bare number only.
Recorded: 1145.08
